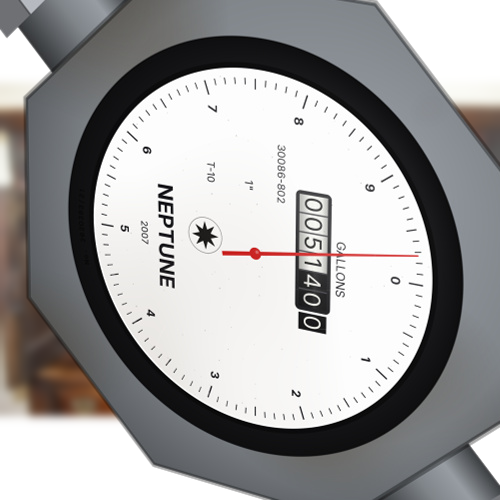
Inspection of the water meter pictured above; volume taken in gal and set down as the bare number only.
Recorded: 51399.7
